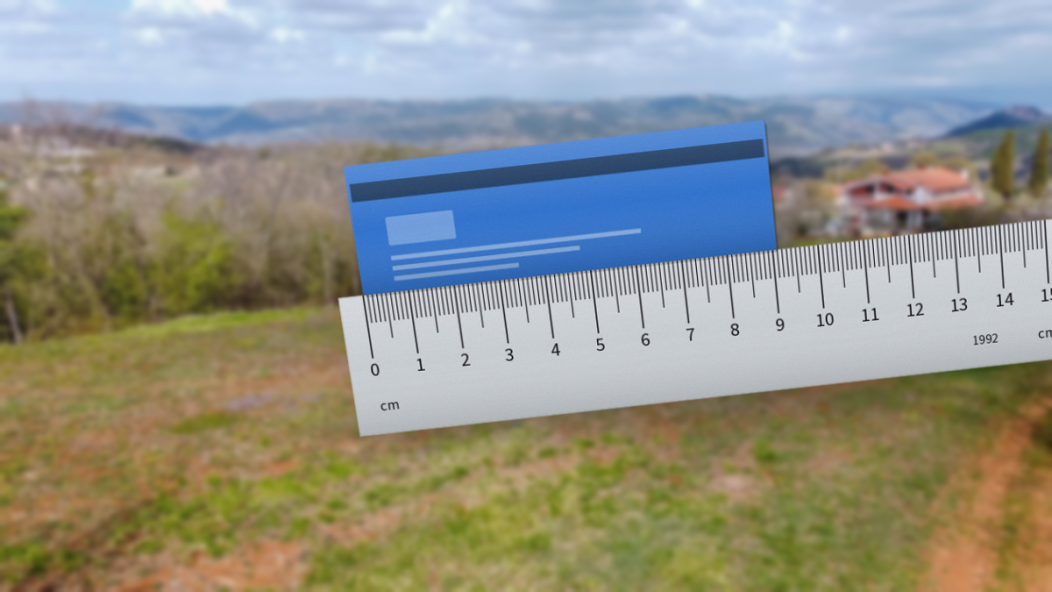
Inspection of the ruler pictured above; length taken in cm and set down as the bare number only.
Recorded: 9.1
